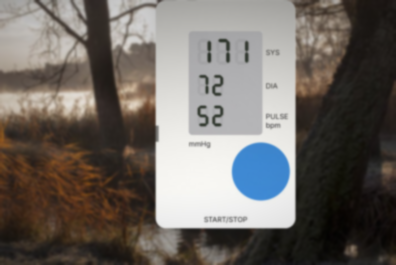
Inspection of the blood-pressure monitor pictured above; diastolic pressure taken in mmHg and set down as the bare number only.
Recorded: 72
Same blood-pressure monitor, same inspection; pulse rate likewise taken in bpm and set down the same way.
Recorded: 52
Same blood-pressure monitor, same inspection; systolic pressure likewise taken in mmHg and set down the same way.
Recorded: 171
